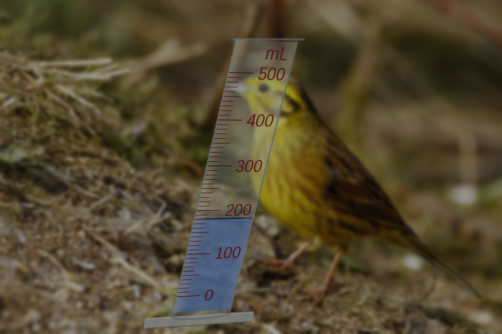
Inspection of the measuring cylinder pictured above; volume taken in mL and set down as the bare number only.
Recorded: 180
